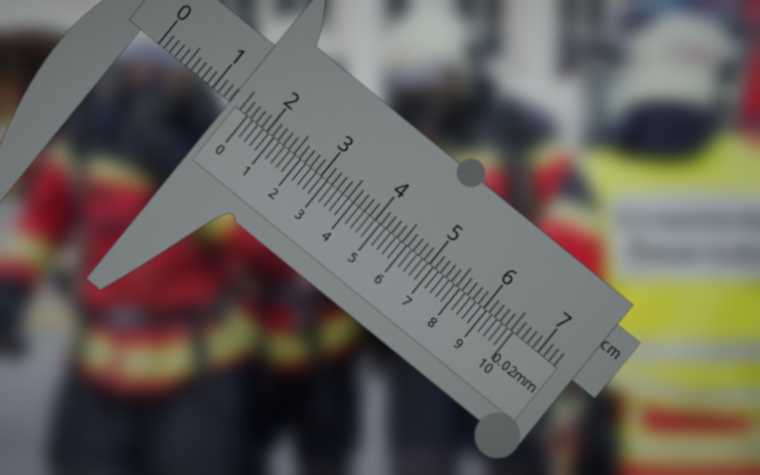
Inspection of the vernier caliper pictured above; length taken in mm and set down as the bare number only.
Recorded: 16.4
